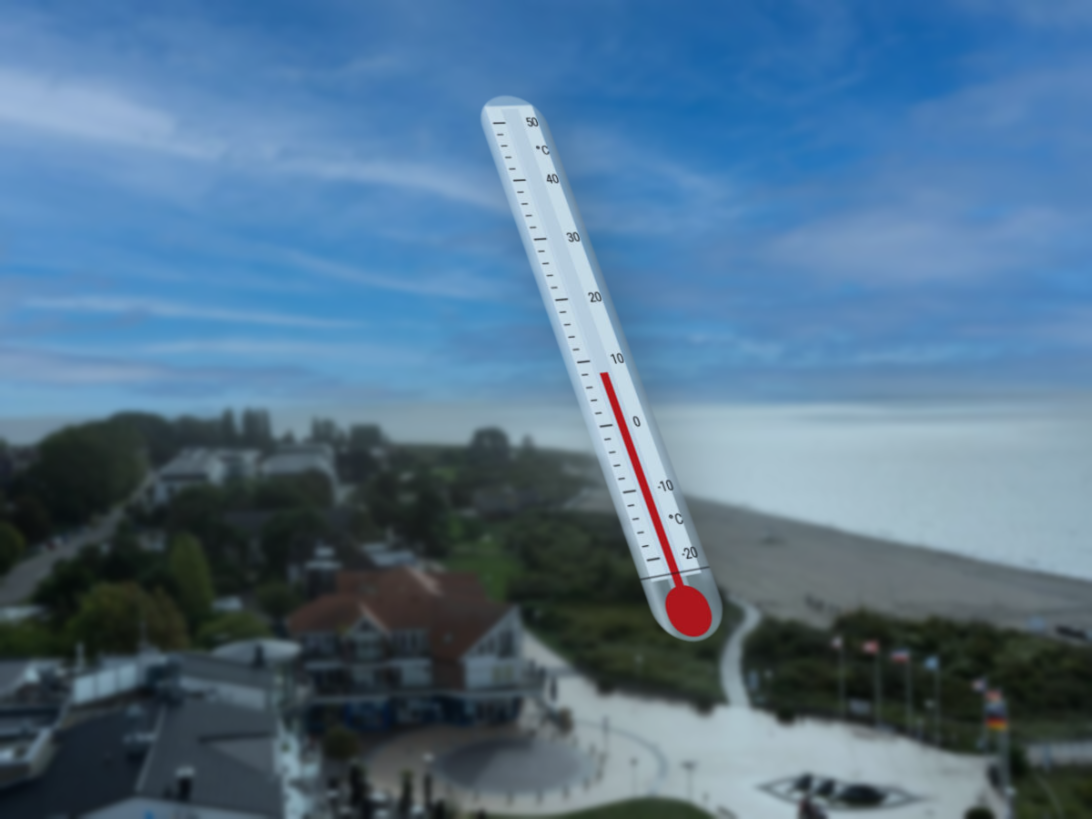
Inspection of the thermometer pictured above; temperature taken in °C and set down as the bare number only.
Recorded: 8
